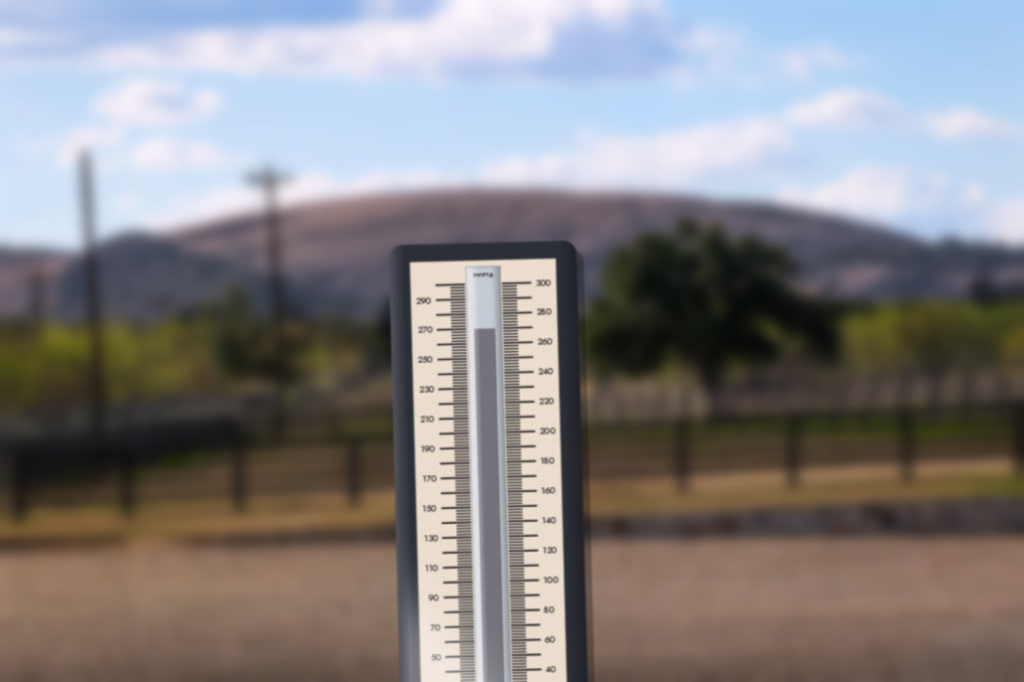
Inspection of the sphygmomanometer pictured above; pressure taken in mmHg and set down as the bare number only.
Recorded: 270
